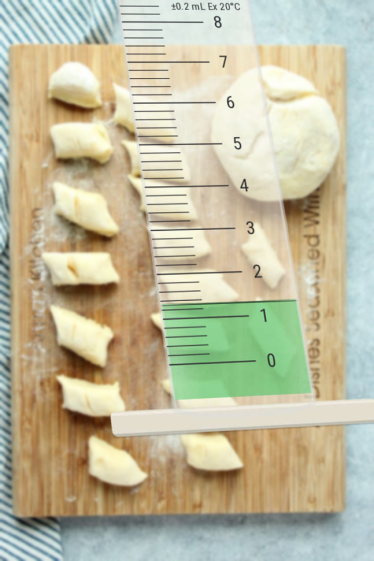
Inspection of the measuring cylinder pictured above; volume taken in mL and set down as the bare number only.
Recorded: 1.3
